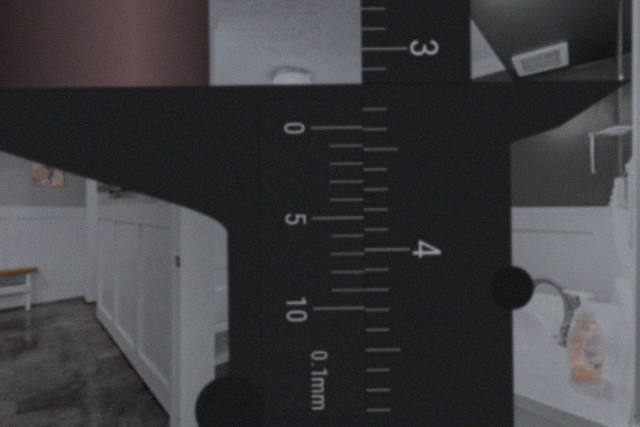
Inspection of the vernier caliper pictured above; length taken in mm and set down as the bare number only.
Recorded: 33.9
